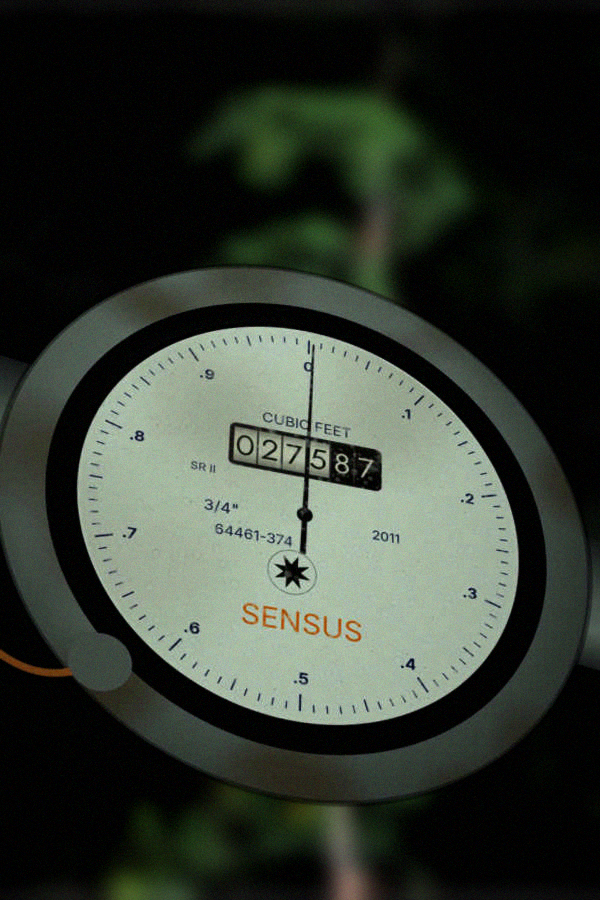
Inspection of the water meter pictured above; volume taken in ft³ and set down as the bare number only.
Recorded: 27587.00
